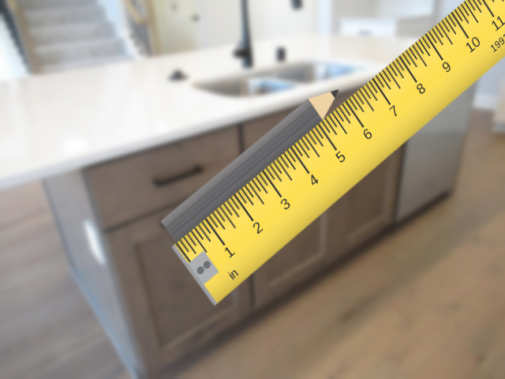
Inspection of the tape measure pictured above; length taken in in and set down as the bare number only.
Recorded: 6
